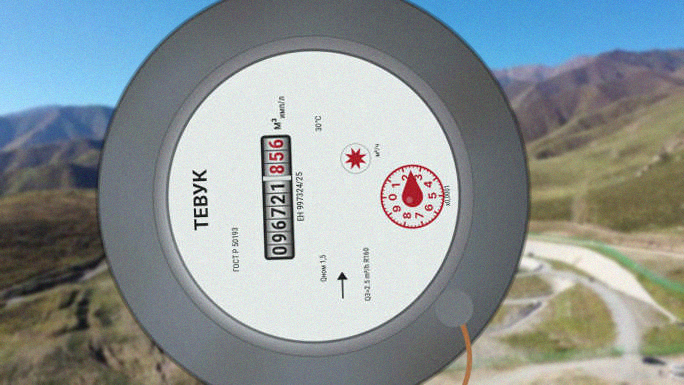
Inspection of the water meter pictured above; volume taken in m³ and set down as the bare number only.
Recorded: 96721.8562
